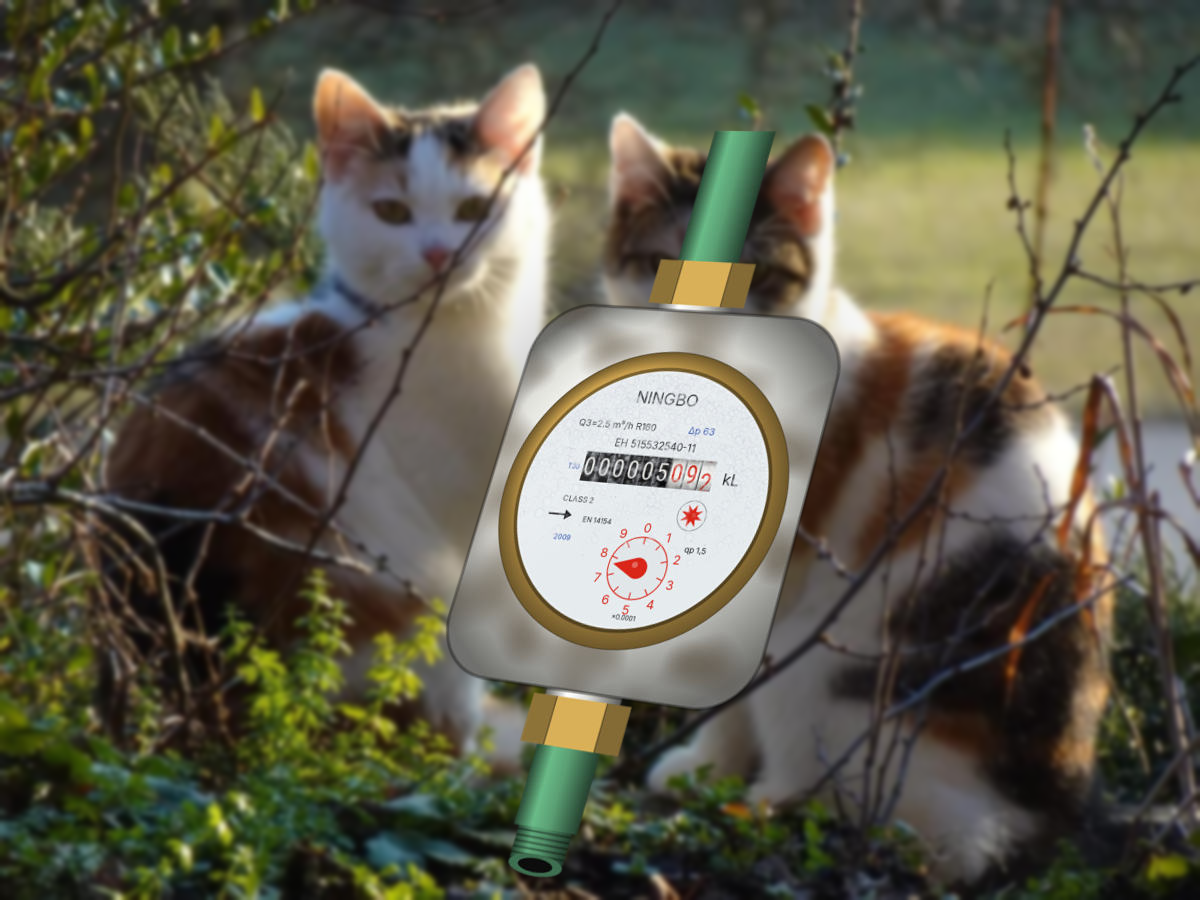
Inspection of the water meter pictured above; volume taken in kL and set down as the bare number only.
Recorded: 5.0917
